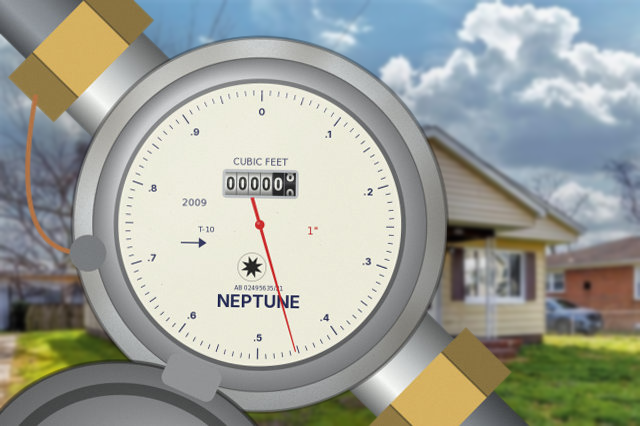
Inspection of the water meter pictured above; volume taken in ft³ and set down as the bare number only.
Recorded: 8.45
